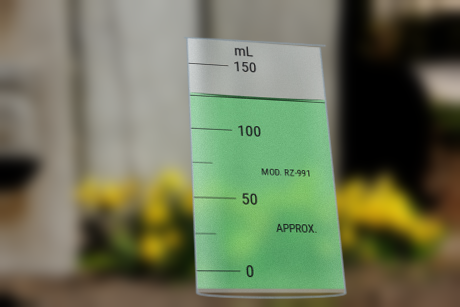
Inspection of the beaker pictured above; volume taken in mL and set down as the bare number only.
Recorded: 125
